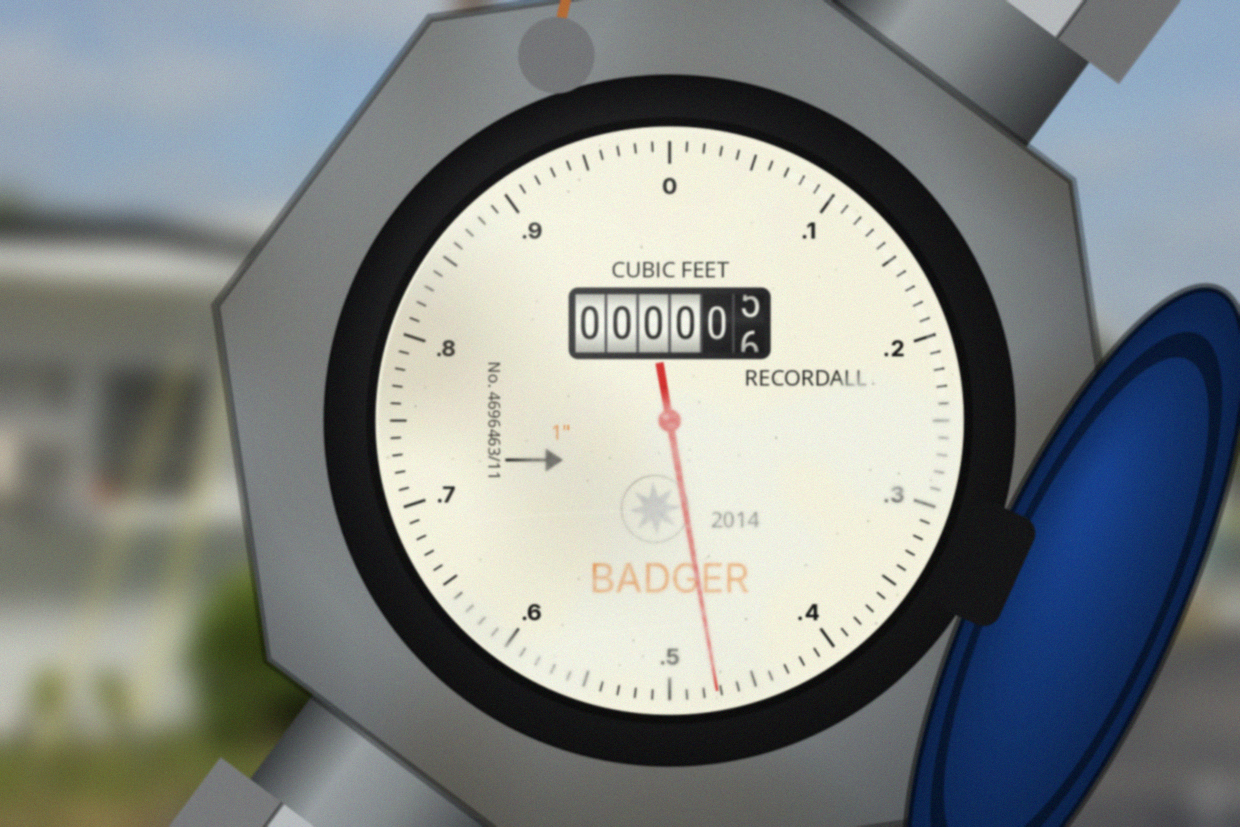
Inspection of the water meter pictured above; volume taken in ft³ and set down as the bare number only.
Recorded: 5.47
